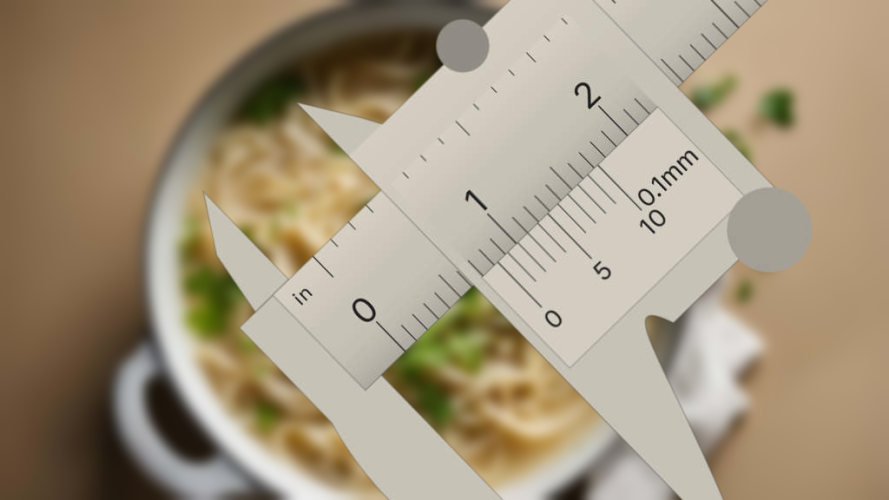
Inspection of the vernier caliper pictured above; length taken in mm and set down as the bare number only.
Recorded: 8.3
